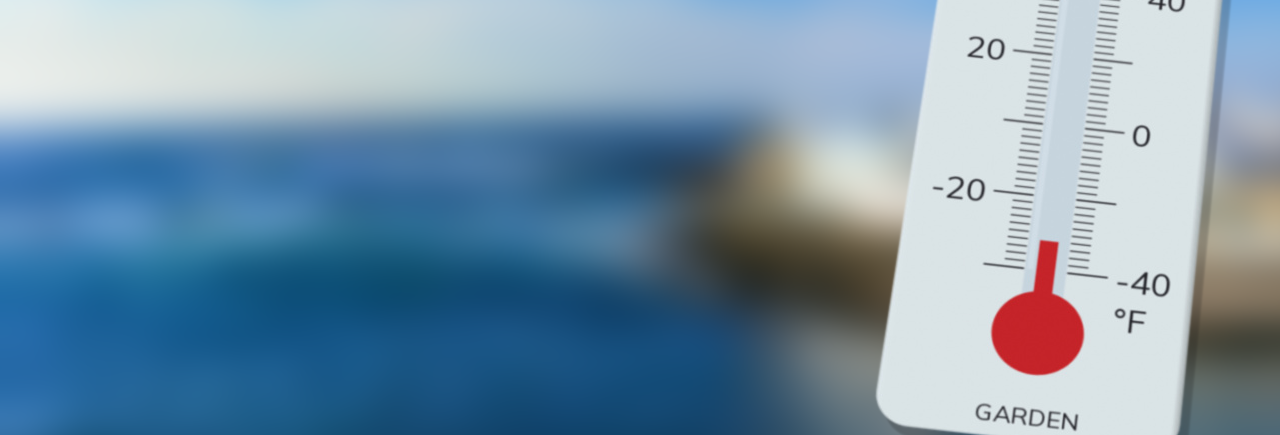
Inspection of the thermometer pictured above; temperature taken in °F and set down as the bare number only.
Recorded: -32
